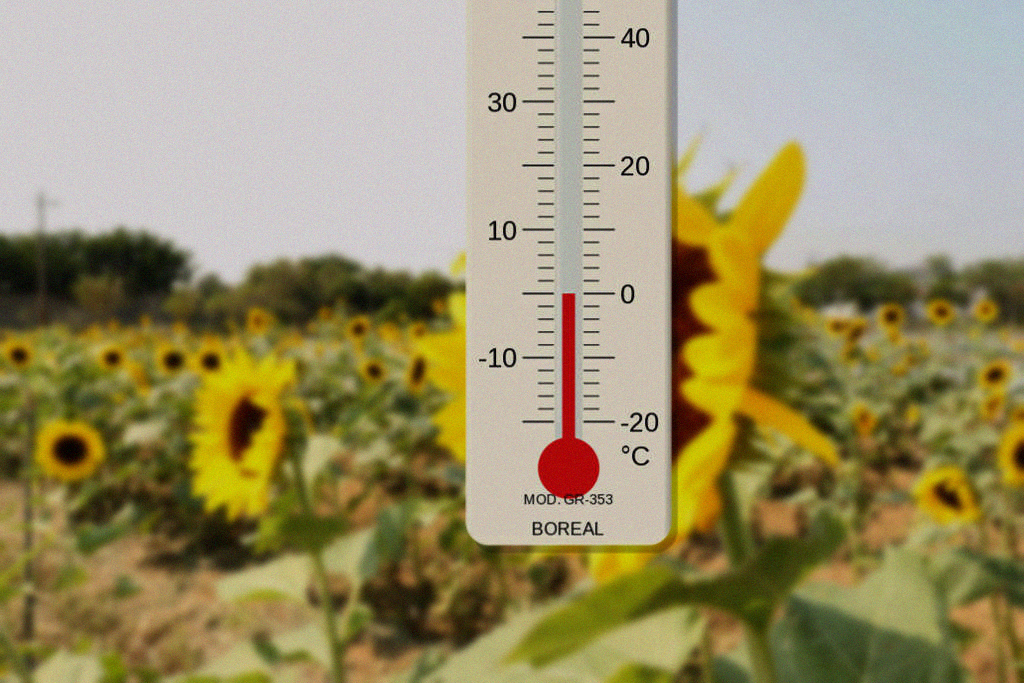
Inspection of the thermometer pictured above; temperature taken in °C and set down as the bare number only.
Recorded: 0
